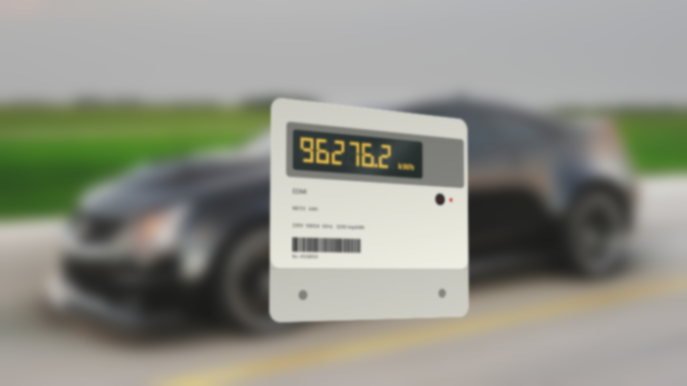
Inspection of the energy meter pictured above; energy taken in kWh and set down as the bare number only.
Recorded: 96276.2
